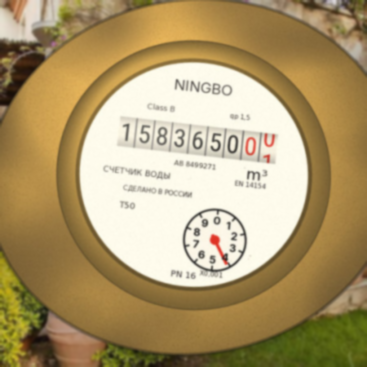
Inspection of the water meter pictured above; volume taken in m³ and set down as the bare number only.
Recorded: 1583650.004
